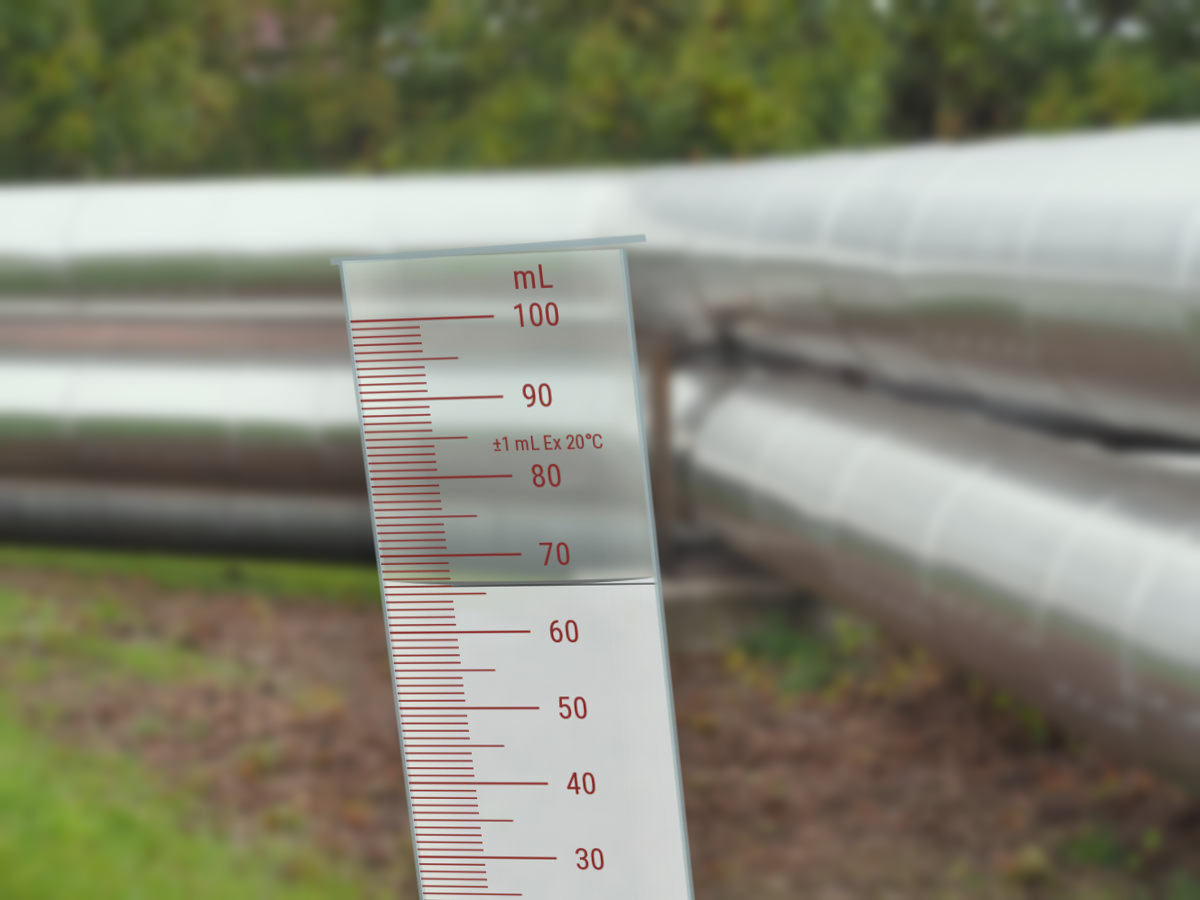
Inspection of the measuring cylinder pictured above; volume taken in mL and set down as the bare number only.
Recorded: 66
